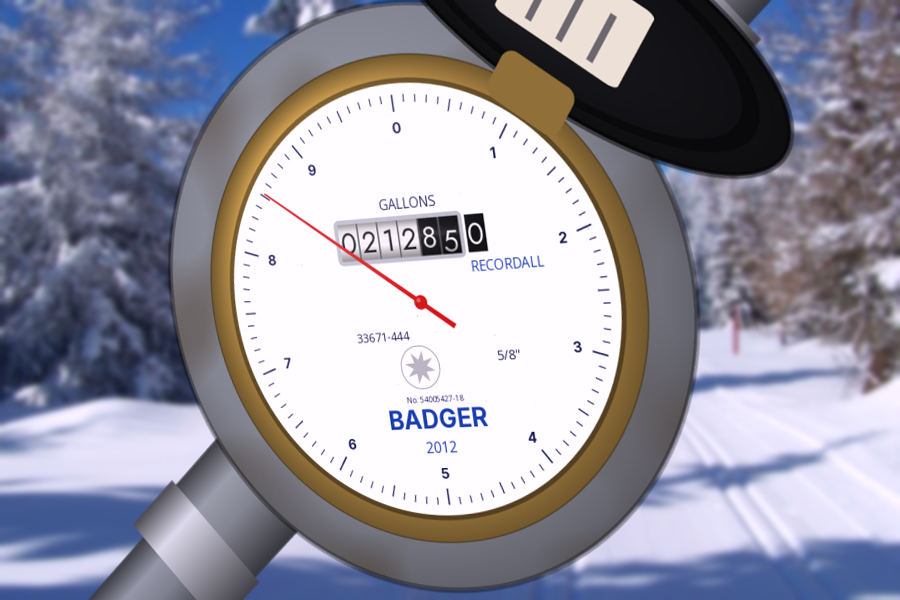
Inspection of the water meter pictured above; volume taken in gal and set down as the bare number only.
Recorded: 212848.5
